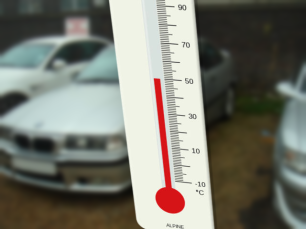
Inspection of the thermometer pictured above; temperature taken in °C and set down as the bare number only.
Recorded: 50
